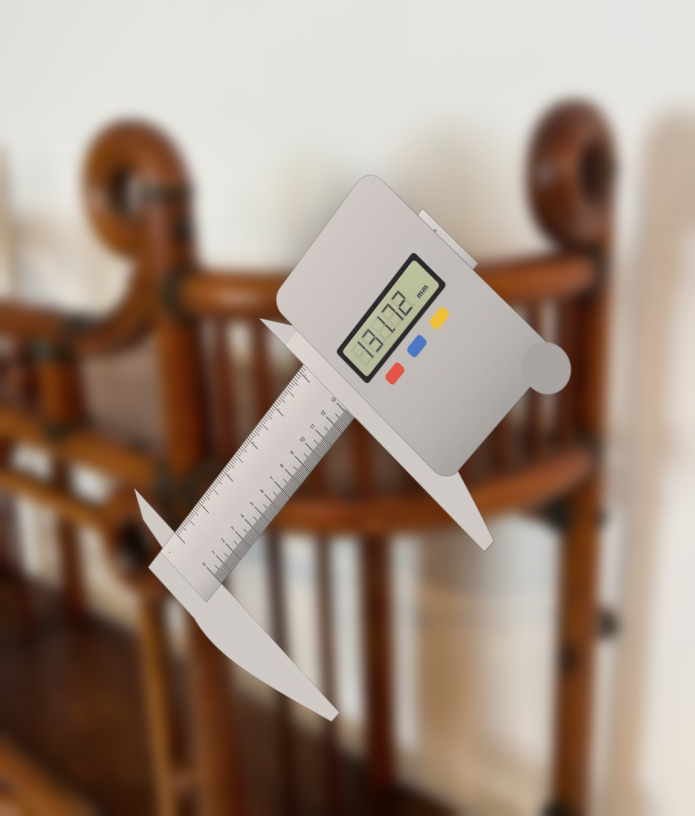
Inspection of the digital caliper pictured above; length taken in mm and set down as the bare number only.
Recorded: 131.72
